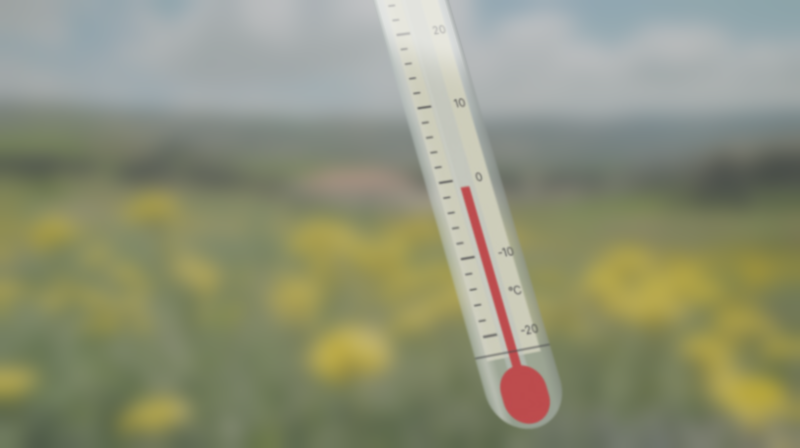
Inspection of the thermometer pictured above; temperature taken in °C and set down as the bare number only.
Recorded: -1
